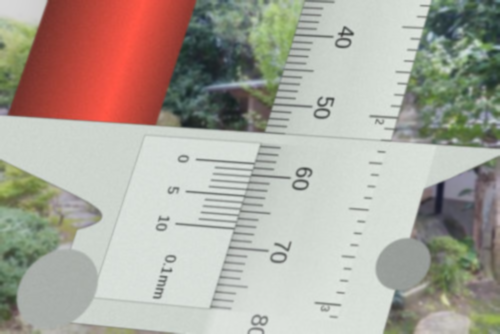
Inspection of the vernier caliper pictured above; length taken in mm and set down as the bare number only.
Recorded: 58.4
